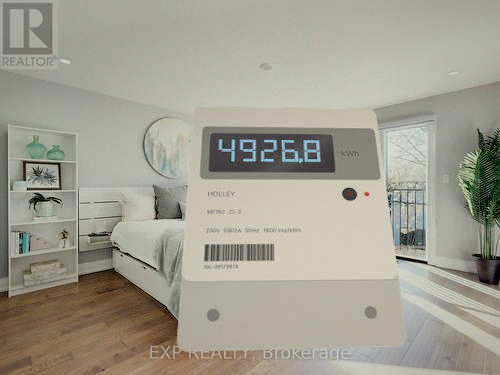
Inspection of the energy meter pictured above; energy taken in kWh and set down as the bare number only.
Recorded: 4926.8
